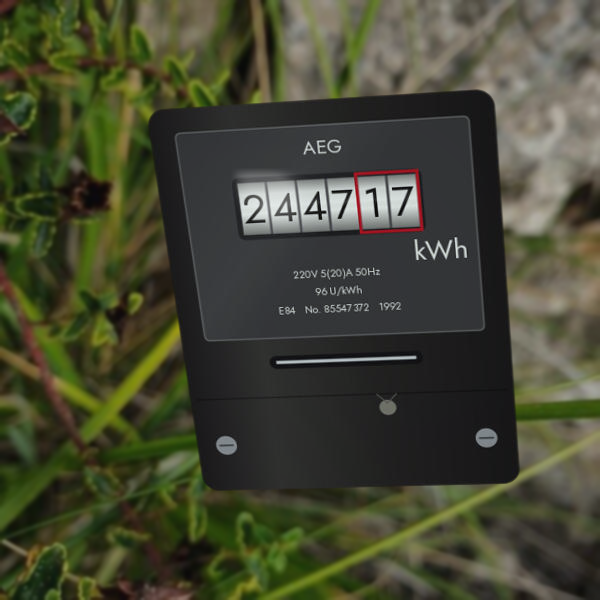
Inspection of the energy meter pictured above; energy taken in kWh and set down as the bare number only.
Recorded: 2447.17
